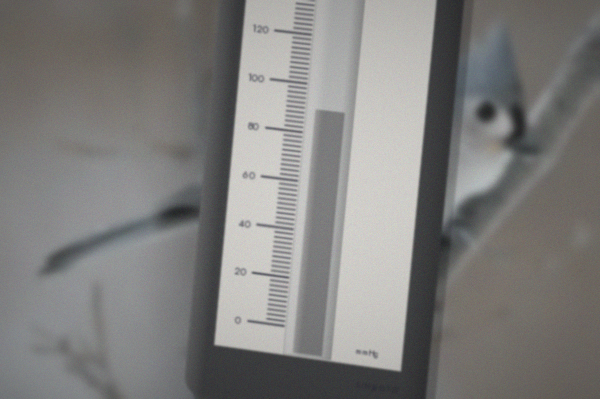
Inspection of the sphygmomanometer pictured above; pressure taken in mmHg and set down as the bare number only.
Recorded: 90
